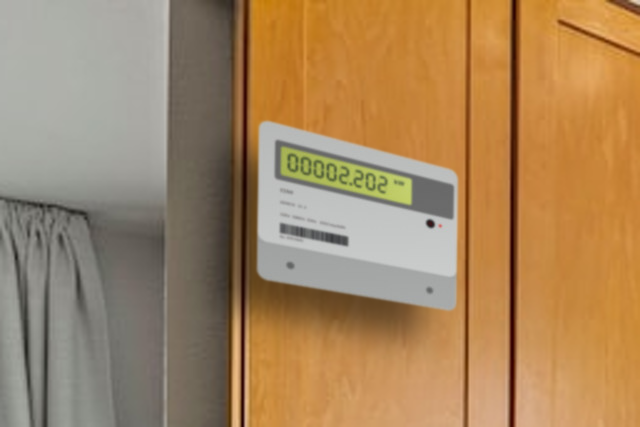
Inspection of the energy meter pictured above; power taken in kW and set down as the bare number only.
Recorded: 2.202
